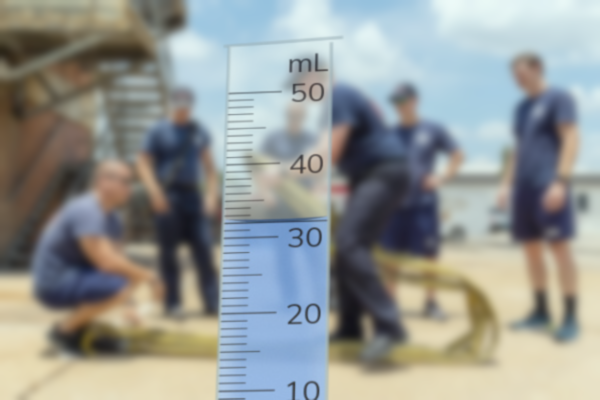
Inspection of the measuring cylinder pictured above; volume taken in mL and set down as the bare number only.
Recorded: 32
